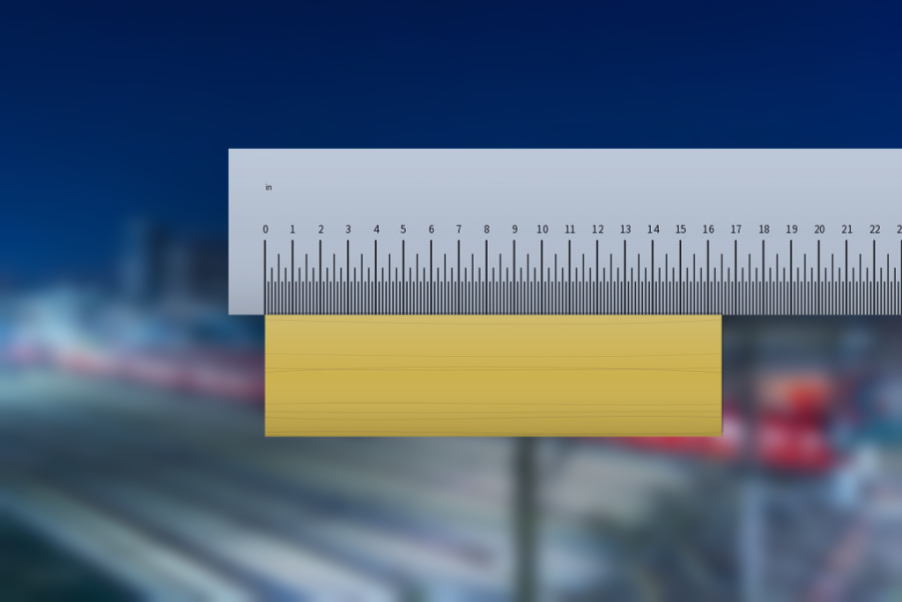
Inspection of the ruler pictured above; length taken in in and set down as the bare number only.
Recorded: 16.5
